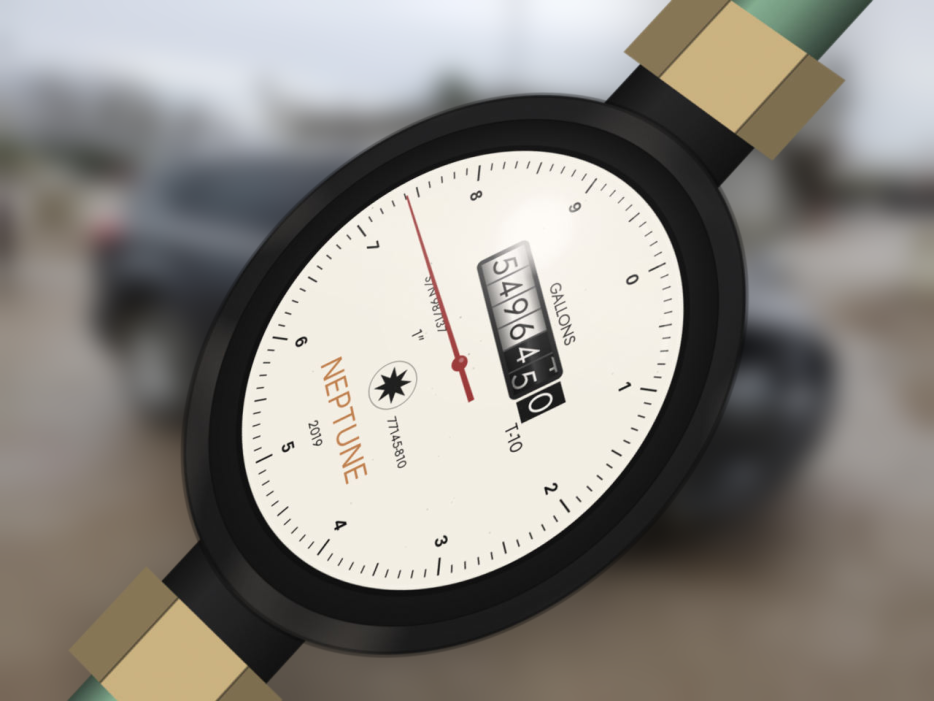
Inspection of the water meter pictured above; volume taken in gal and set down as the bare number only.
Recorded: 5496447.4
